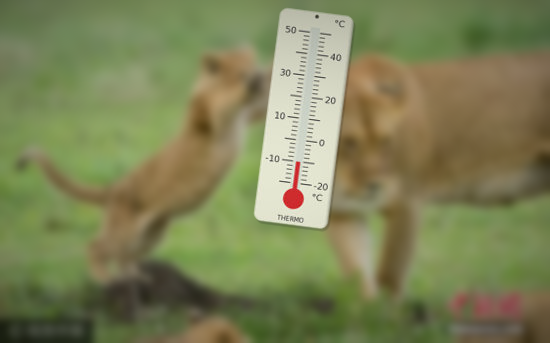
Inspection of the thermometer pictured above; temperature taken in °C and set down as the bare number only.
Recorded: -10
